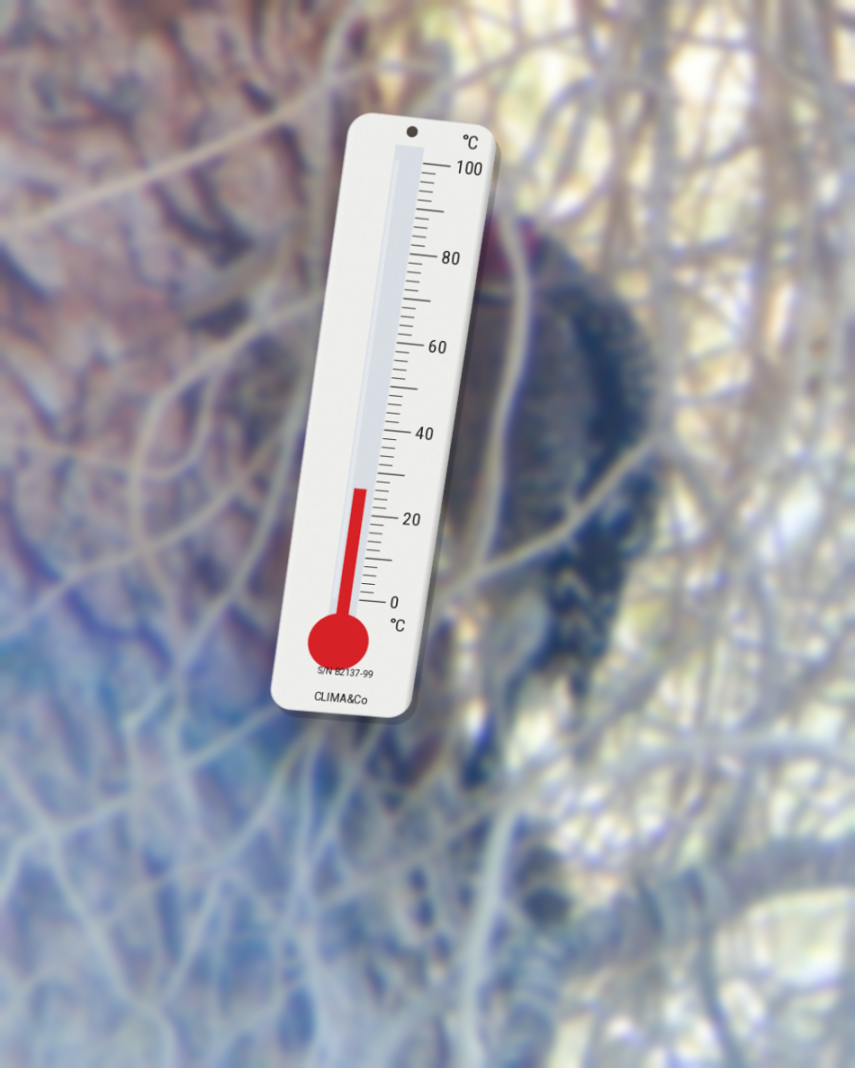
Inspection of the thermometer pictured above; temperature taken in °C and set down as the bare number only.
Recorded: 26
